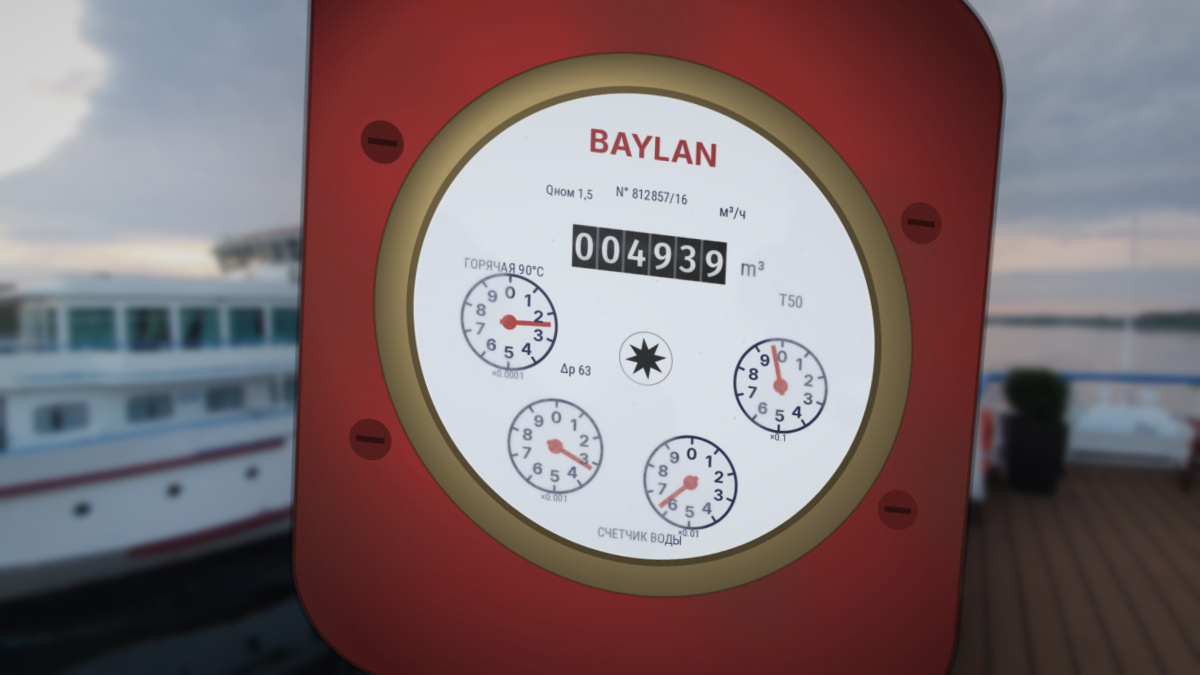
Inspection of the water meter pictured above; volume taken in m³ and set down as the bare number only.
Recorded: 4938.9632
